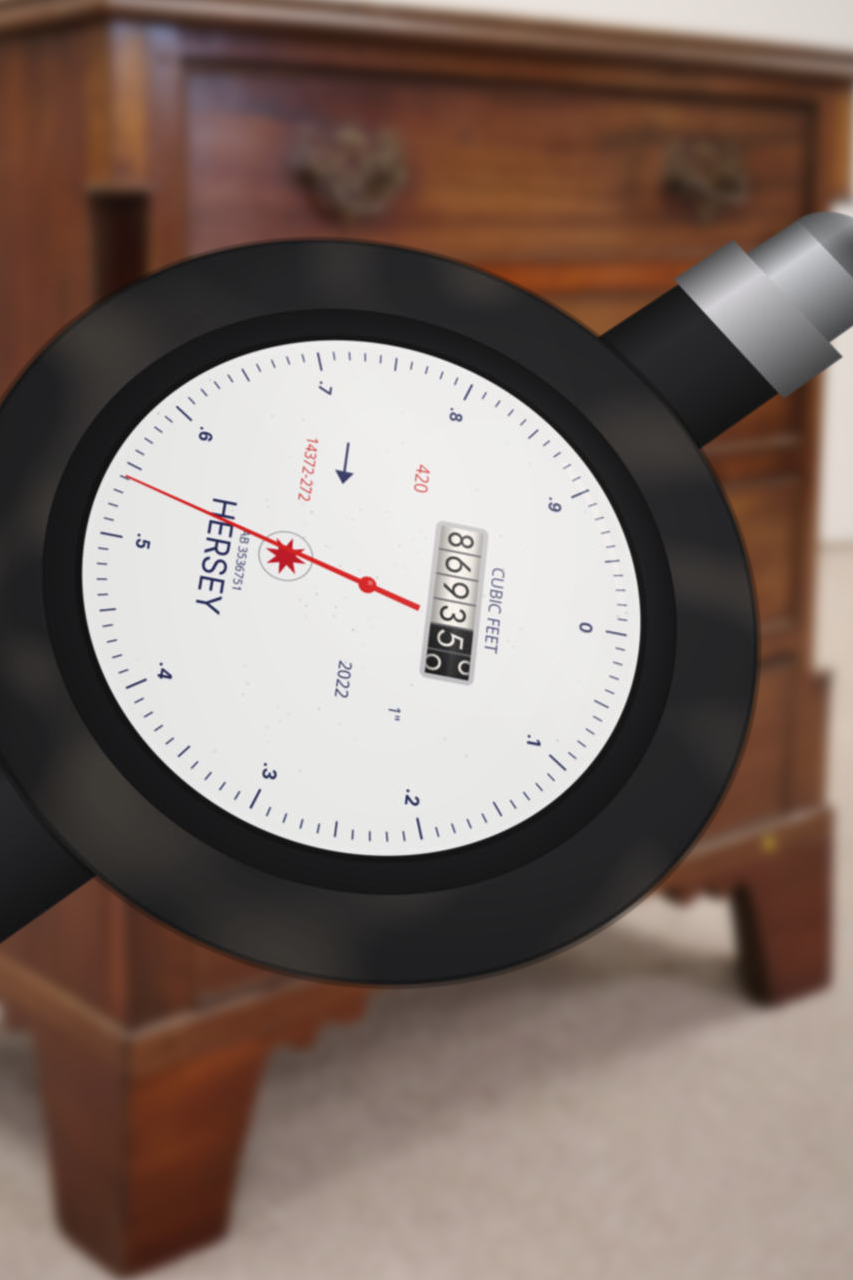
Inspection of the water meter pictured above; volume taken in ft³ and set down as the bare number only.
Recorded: 869358.54
